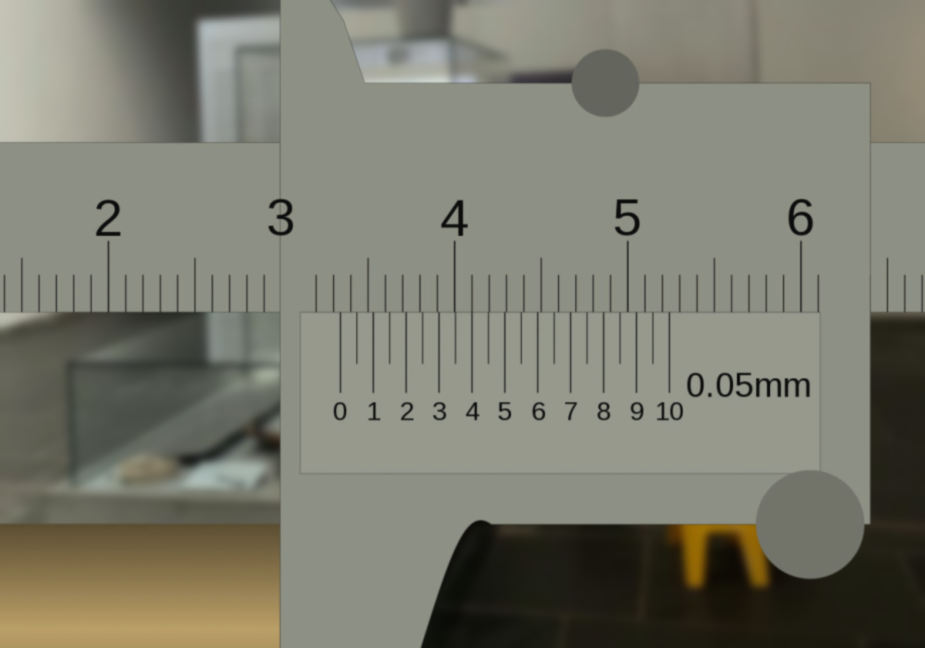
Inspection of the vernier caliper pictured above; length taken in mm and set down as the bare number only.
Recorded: 33.4
